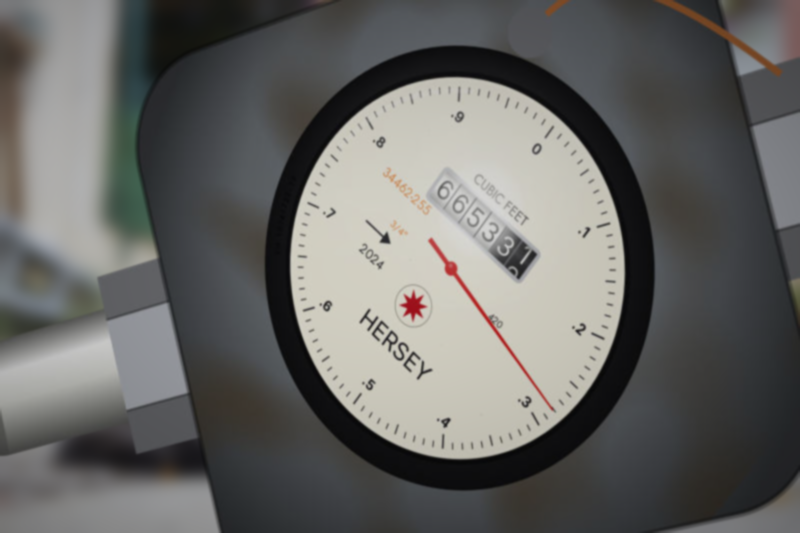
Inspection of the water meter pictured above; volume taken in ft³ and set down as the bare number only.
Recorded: 665331.28
